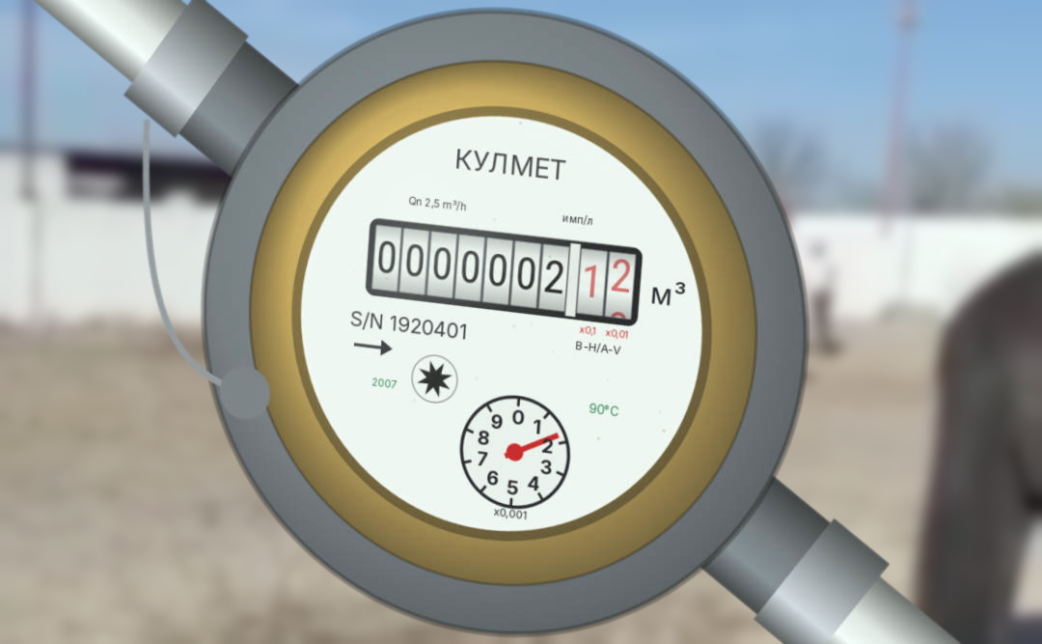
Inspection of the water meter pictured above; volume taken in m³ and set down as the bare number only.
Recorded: 2.121
